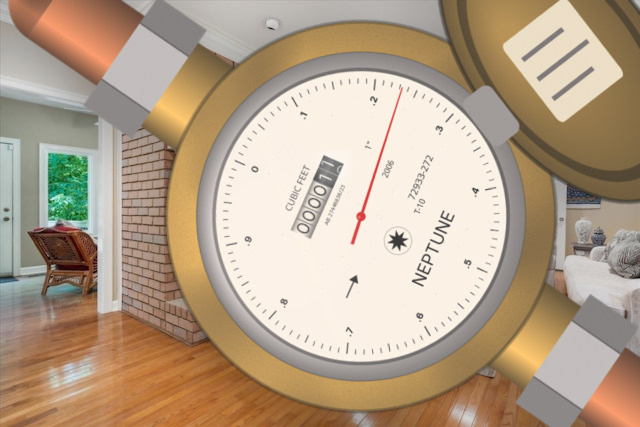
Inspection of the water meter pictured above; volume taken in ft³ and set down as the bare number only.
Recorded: 11.23
